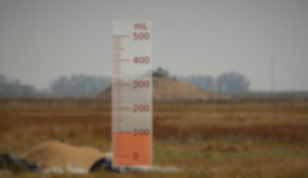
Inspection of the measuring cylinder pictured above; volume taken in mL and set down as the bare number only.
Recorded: 100
